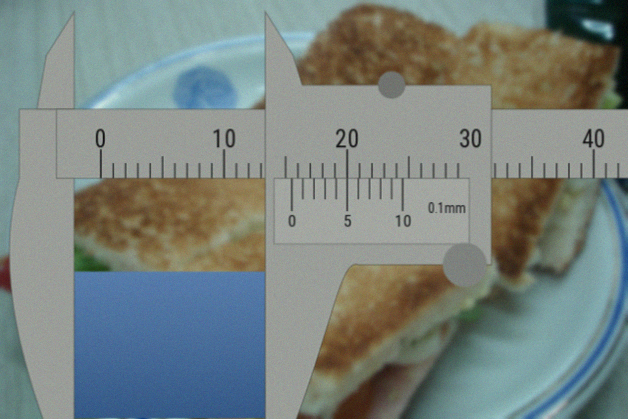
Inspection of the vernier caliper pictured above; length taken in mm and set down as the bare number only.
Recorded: 15.5
